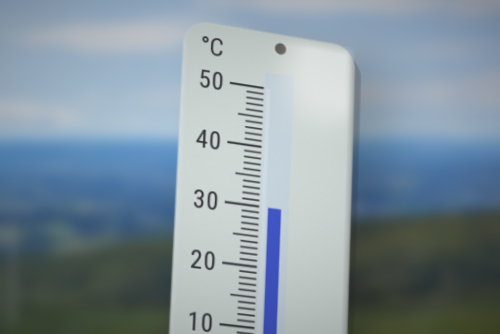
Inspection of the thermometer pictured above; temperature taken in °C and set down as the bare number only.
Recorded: 30
